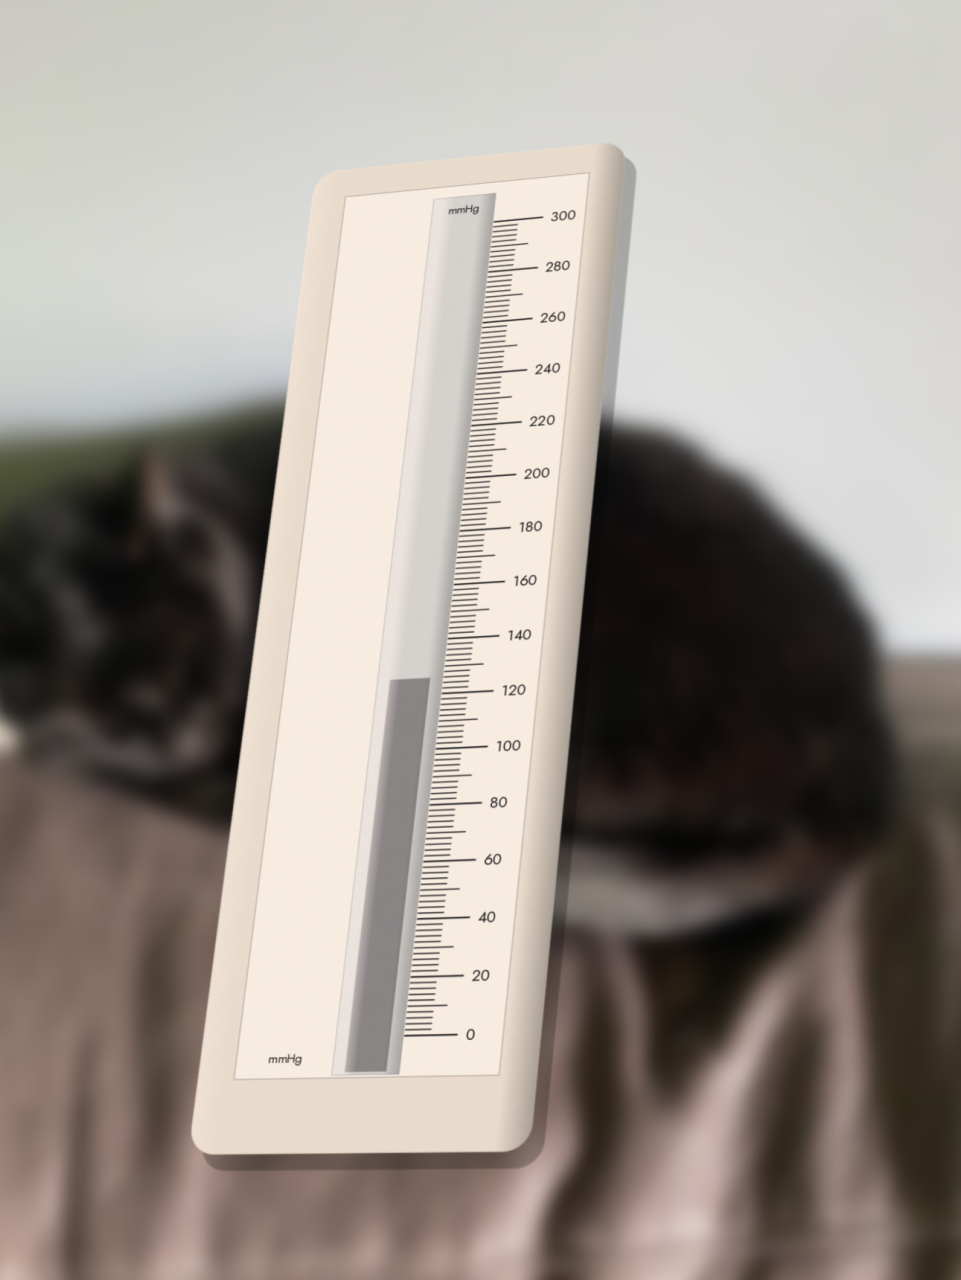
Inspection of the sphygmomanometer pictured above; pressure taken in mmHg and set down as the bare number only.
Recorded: 126
